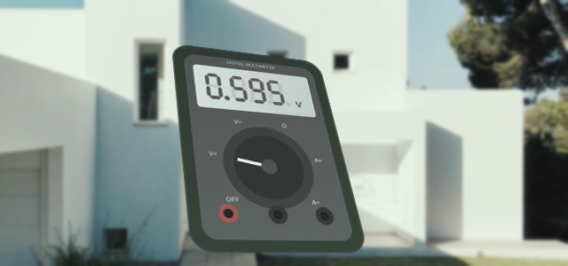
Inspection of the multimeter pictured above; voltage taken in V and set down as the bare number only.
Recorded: 0.595
